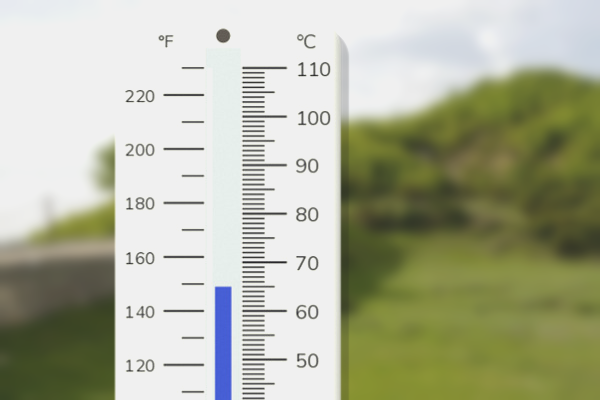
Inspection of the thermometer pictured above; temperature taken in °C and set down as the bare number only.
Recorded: 65
